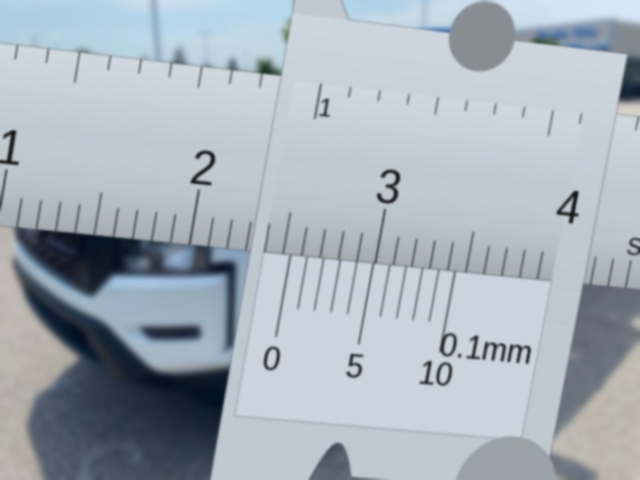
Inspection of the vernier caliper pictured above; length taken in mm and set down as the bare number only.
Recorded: 25.4
